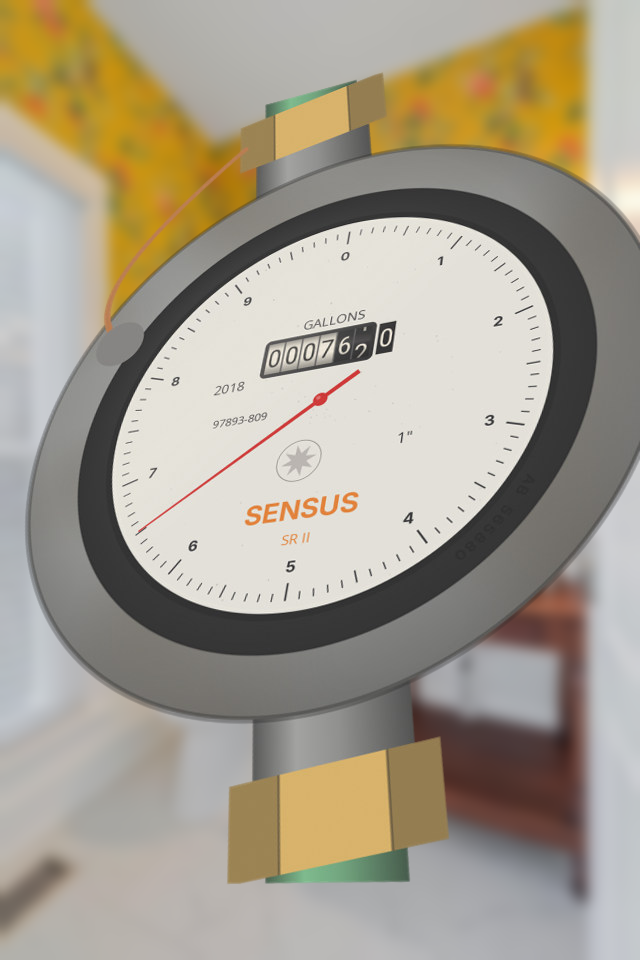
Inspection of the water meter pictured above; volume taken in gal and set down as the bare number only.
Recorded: 7616.5
